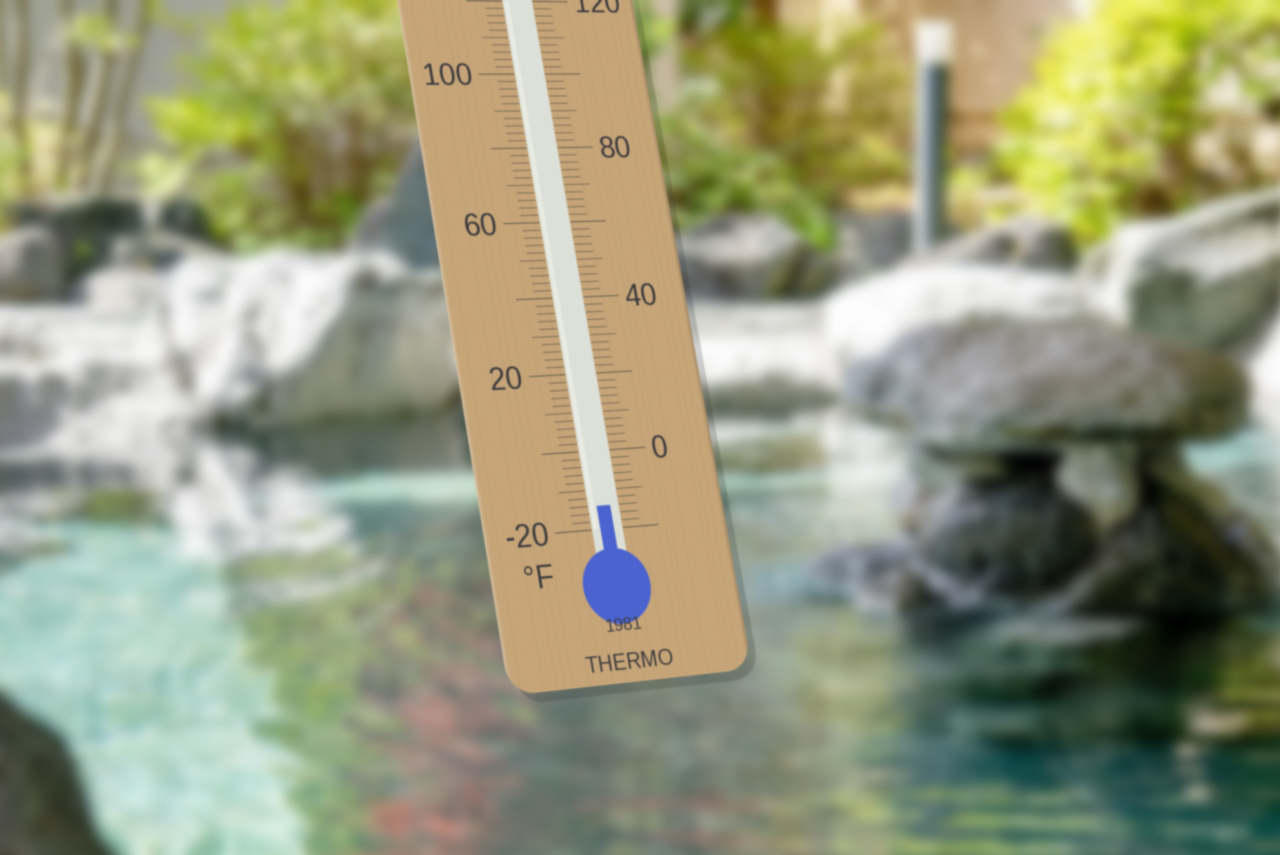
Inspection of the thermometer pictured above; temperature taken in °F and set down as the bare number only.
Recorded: -14
